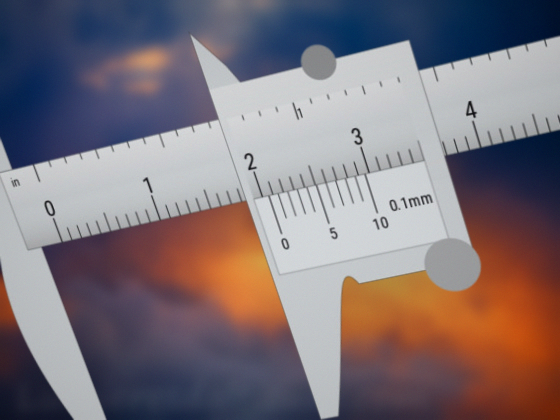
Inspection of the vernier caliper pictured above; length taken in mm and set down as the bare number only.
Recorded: 20.6
